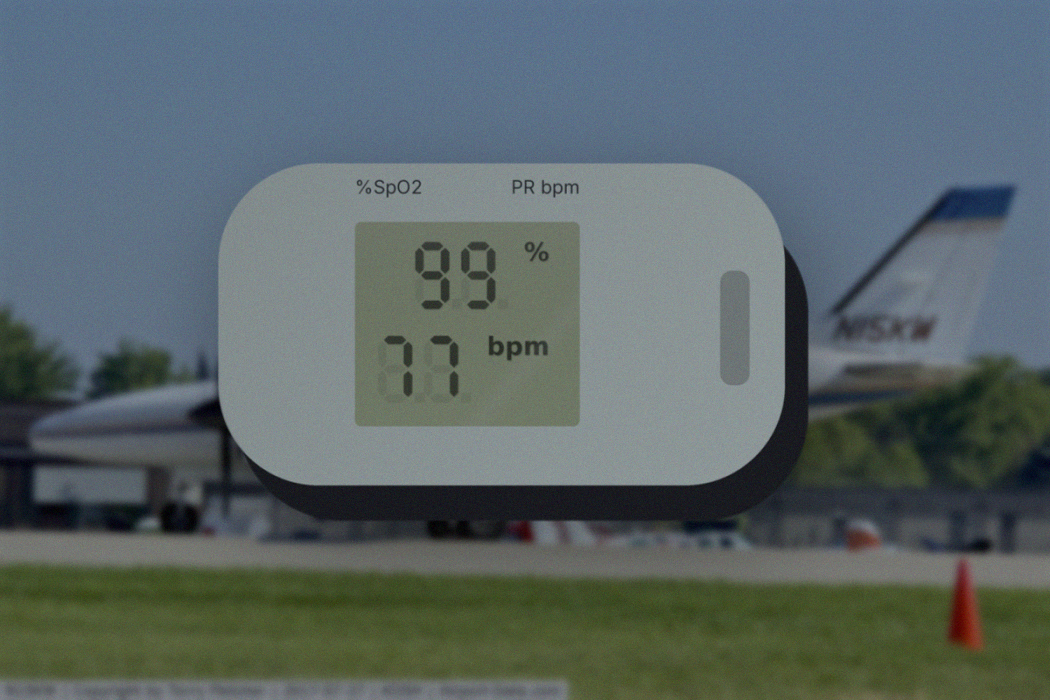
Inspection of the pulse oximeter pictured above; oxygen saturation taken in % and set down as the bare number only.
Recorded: 99
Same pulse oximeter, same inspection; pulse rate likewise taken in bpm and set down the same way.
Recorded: 77
